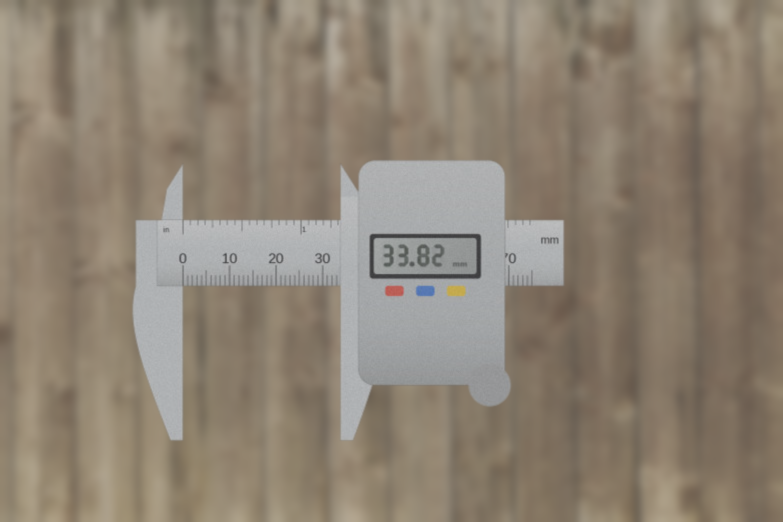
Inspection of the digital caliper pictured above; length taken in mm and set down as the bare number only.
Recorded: 33.82
